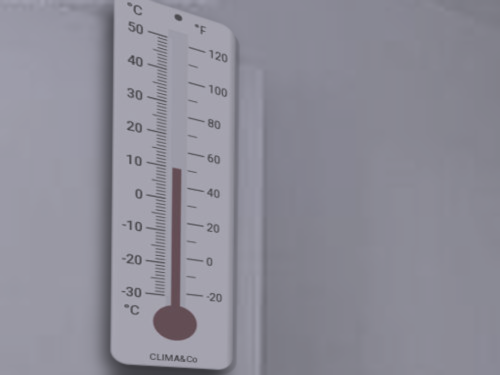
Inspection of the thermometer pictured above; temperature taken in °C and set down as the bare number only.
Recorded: 10
